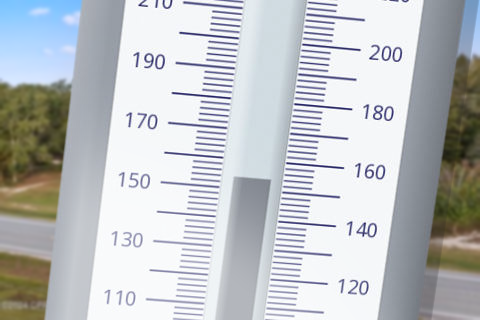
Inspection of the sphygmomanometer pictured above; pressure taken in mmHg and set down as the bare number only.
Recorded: 154
